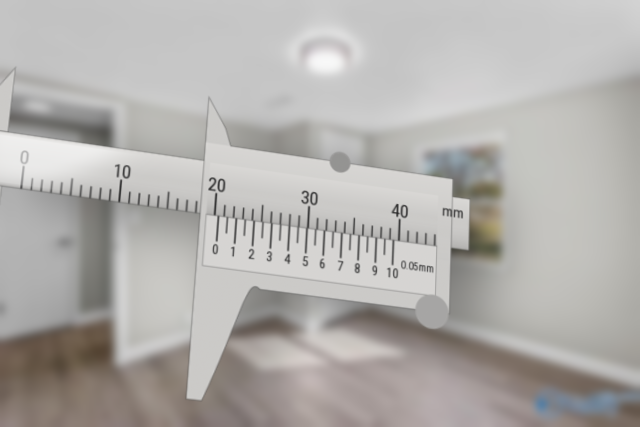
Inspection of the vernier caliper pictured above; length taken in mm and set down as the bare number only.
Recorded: 20.4
